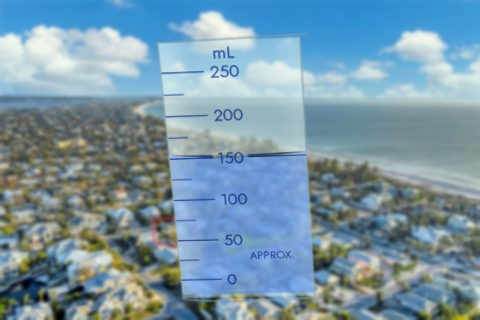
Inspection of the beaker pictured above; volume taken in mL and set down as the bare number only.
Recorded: 150
